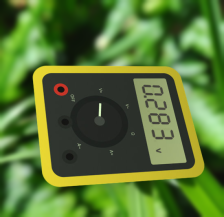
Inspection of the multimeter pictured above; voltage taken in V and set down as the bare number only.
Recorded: 0.283
